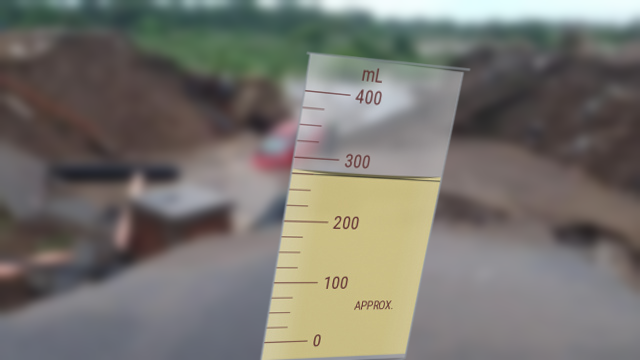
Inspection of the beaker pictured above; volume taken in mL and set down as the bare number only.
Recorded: 275
